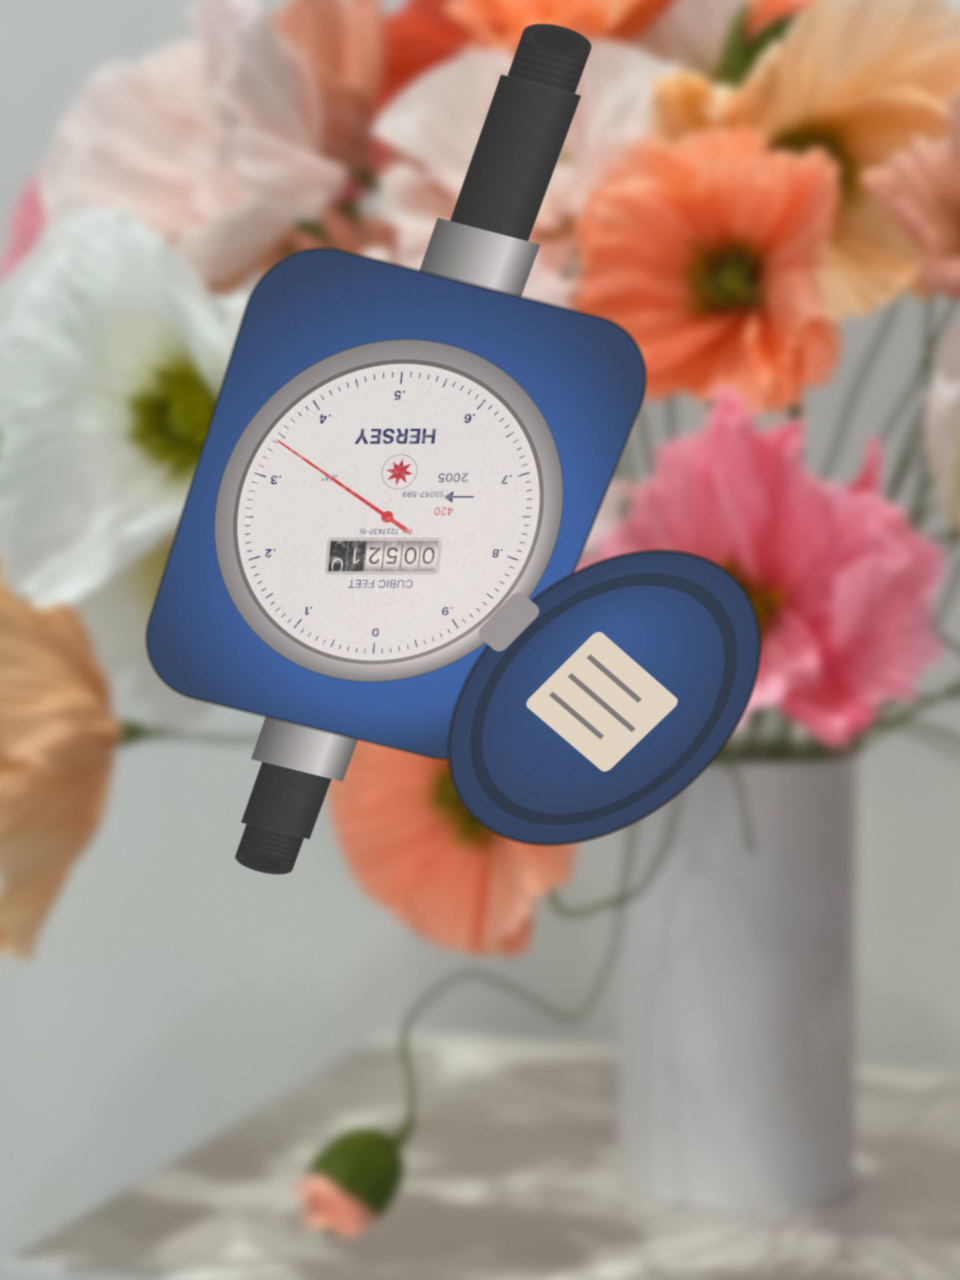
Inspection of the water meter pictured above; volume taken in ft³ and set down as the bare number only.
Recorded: 5210.34
